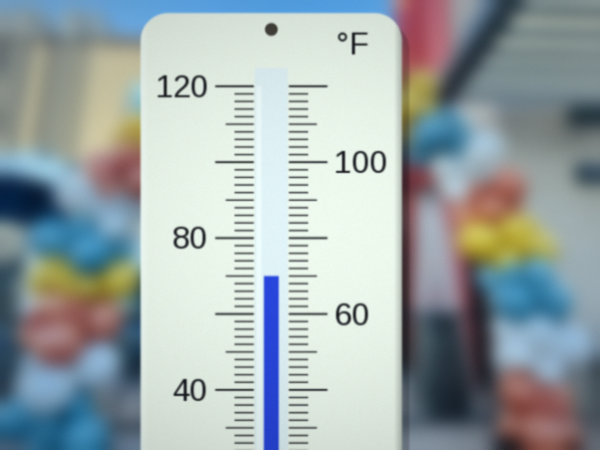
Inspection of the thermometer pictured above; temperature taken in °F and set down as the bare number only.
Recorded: 70
